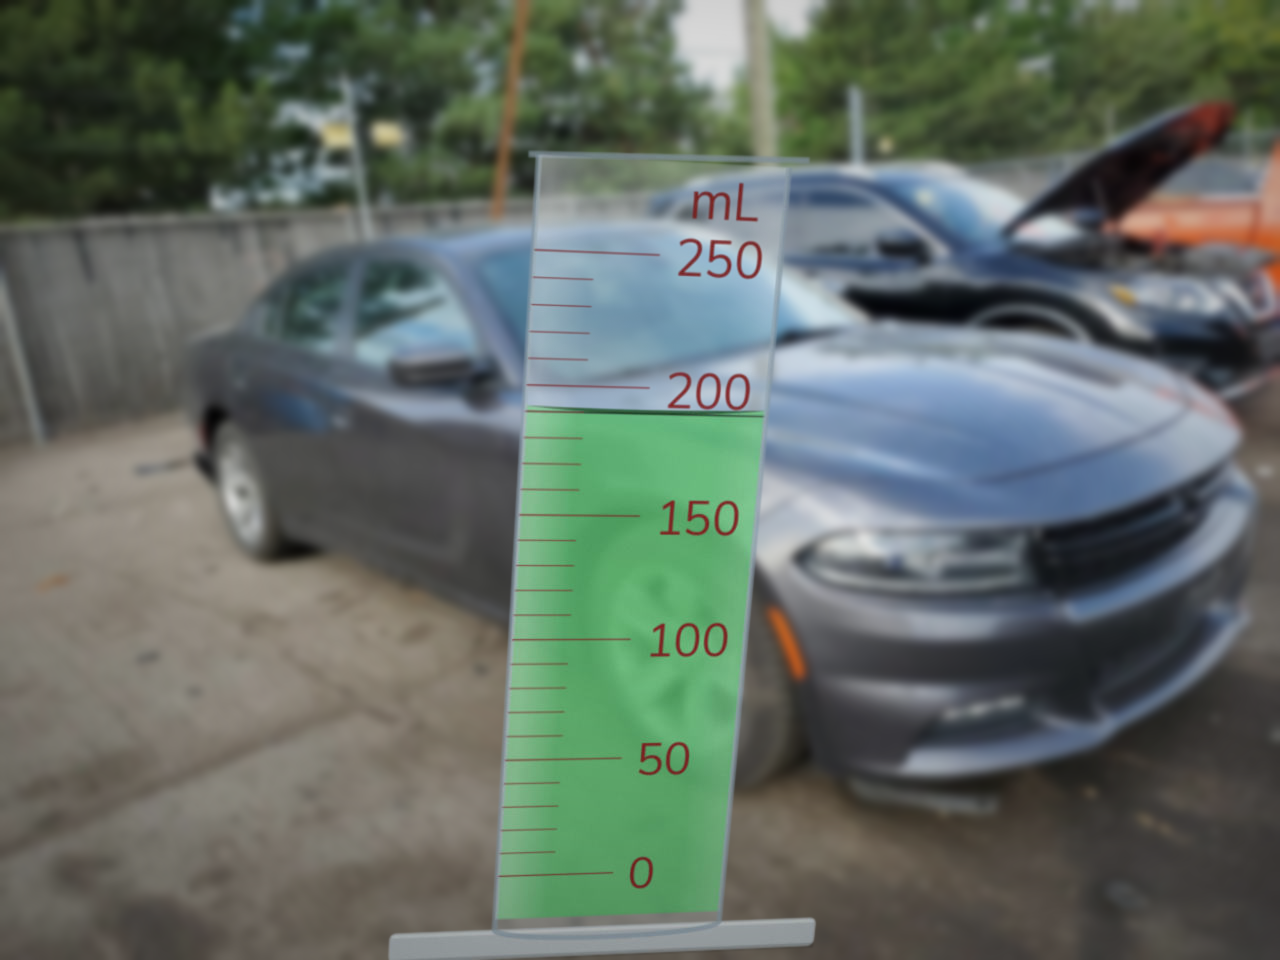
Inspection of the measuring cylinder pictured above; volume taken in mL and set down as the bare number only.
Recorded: 190
